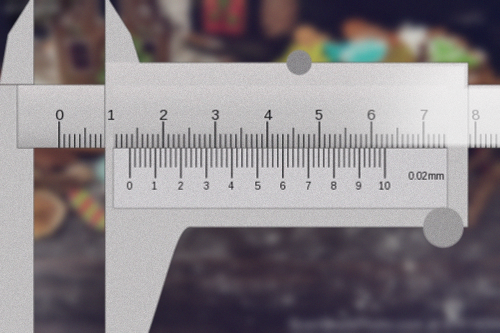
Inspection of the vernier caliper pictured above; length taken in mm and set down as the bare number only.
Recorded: 13.6
